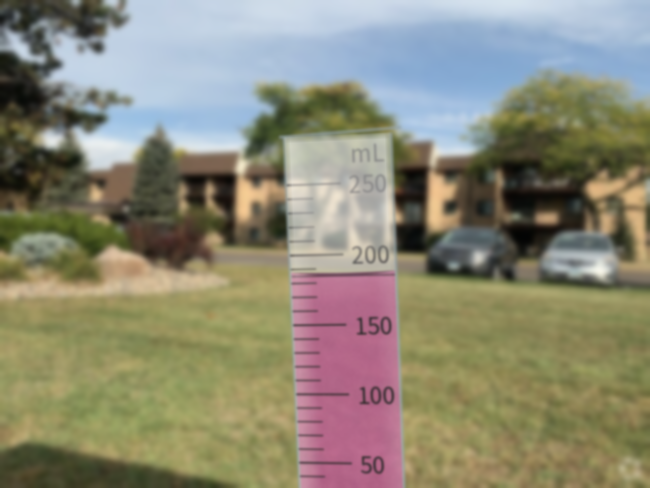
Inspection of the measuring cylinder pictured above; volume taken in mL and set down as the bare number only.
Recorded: 185
